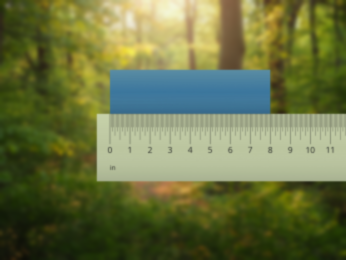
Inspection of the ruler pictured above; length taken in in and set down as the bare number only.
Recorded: 8
